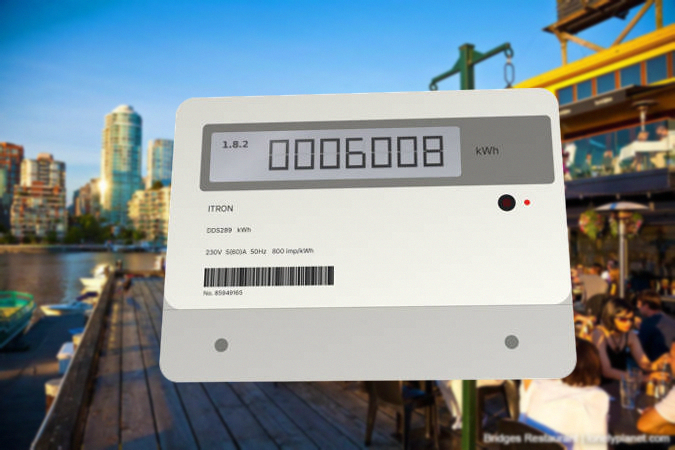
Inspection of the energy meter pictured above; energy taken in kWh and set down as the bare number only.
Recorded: 6008
